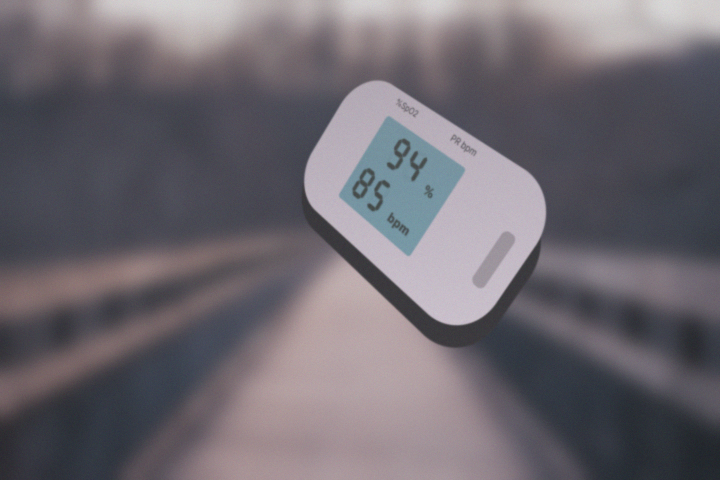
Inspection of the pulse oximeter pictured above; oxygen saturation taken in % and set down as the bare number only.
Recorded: 94
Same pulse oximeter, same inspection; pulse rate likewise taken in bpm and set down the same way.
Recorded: 85
